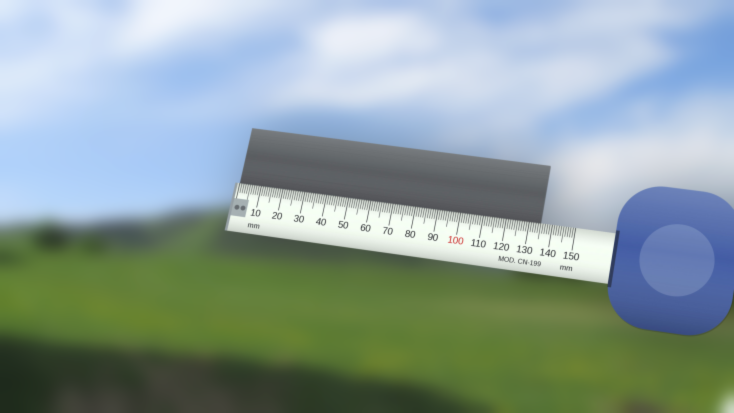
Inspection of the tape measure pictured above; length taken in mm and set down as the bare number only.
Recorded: 135
